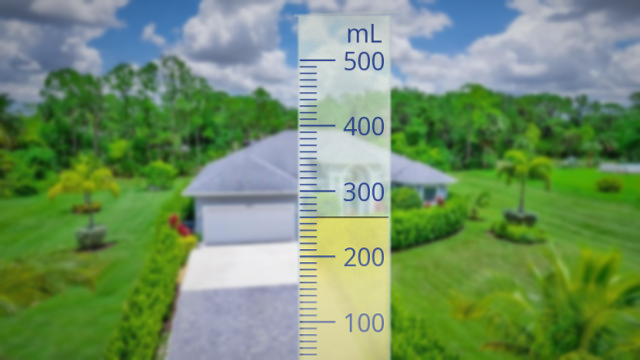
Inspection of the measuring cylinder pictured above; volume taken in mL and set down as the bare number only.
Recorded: 260
